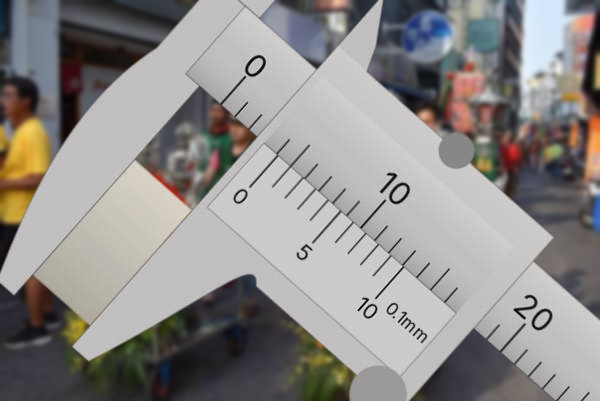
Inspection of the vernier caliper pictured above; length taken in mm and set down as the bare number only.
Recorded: 4.1
